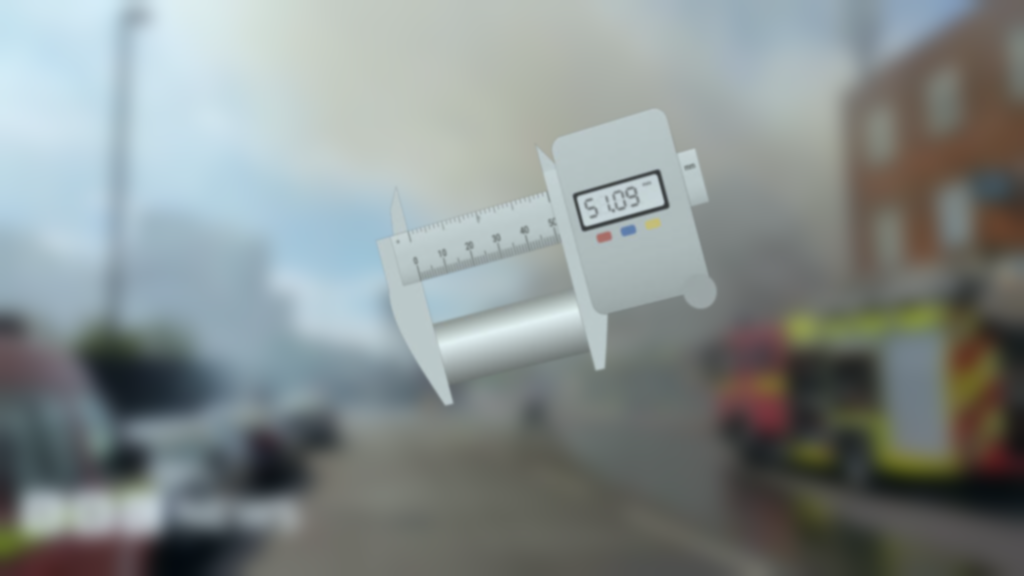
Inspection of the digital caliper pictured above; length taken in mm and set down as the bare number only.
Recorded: 51.09
